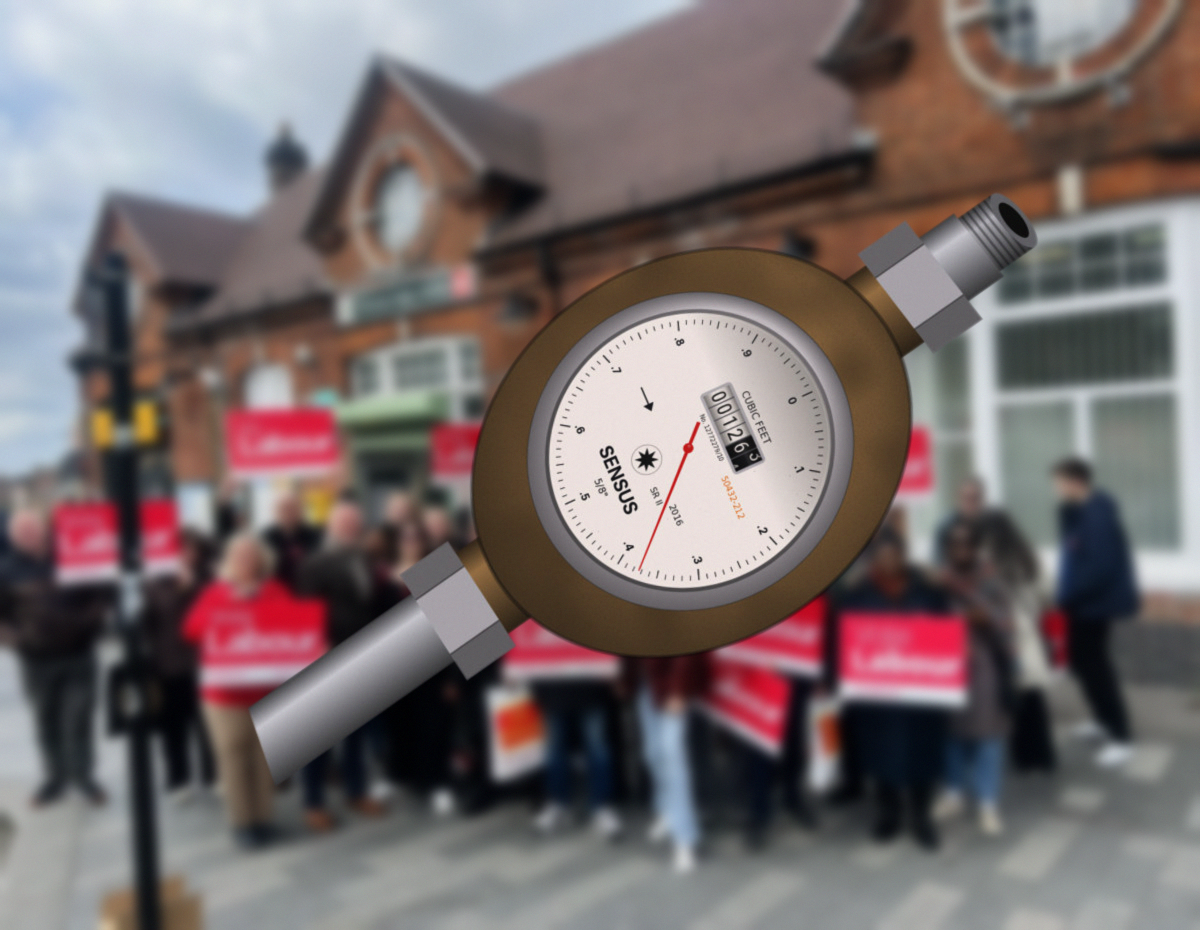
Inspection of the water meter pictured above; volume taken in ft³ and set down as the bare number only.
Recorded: 1263.37
